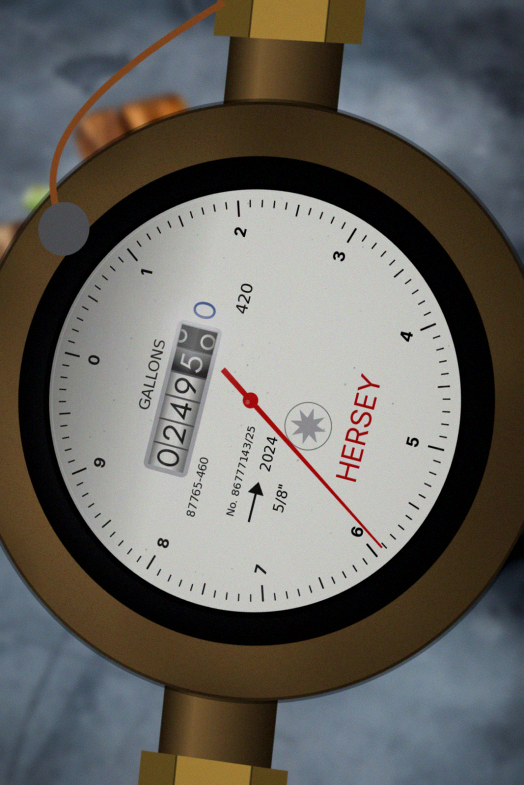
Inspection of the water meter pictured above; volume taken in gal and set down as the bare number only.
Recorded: 249585.9
